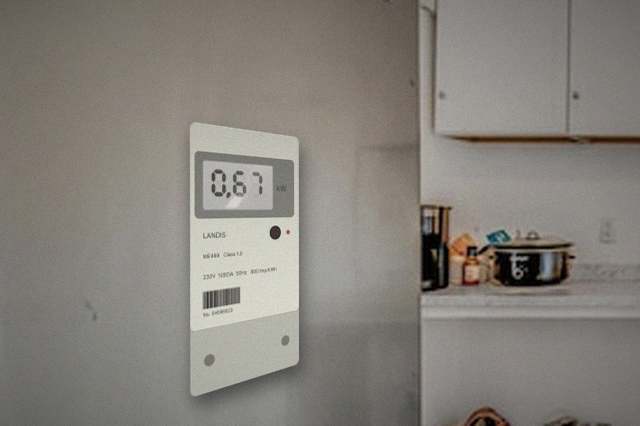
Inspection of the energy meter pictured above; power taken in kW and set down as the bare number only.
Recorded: 0.67
